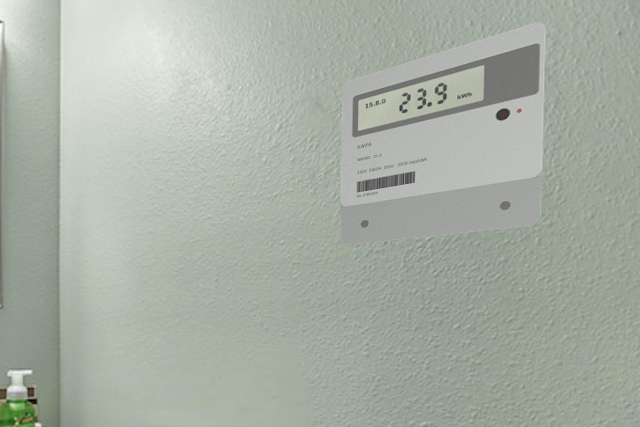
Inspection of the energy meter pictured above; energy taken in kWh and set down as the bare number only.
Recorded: 23.9
